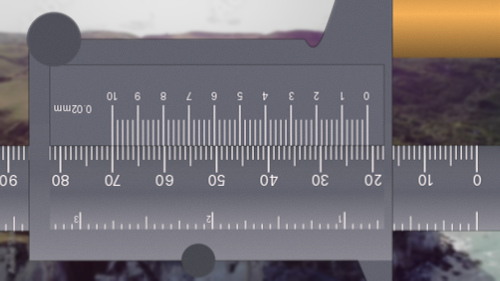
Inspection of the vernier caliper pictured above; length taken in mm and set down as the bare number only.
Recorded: 21.0
